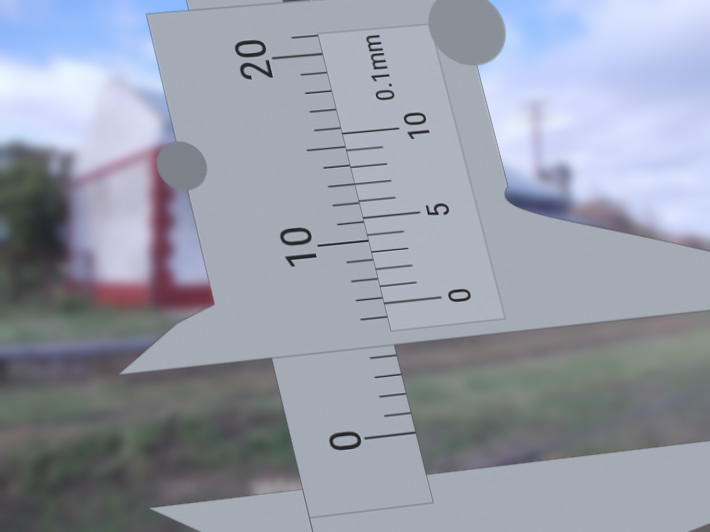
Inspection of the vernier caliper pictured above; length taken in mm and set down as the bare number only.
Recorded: 6.7
